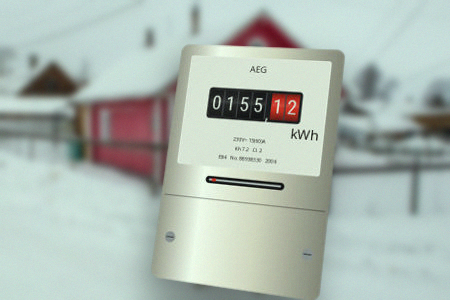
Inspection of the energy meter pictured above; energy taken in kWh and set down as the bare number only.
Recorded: 155.12
